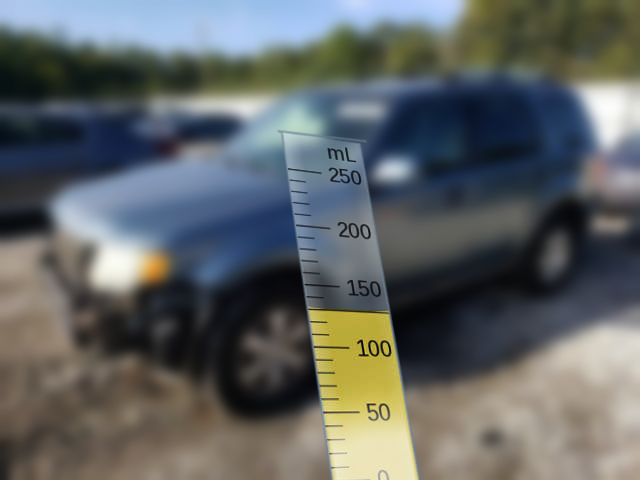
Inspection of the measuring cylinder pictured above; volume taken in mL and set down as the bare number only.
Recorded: 130
